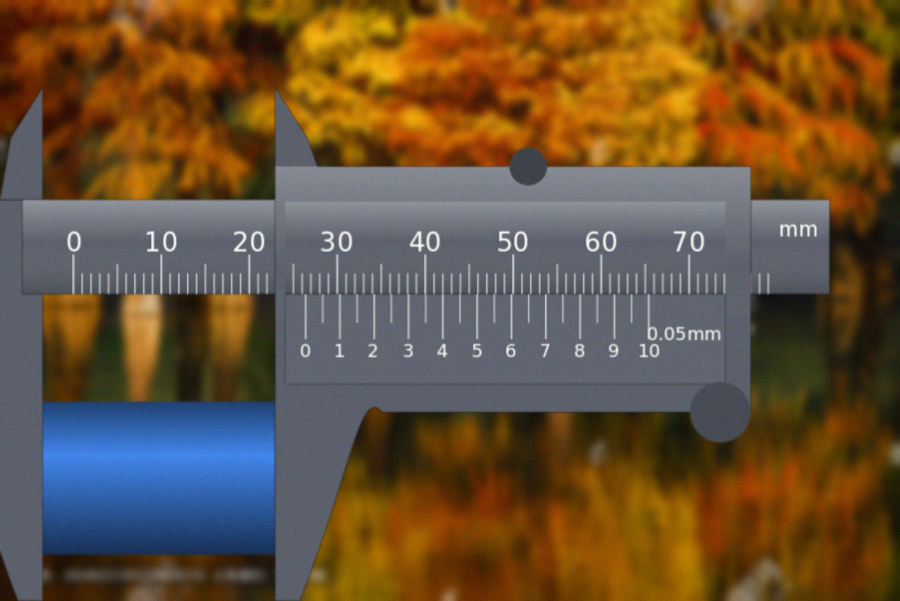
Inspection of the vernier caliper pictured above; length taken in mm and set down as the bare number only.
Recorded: 26.4
